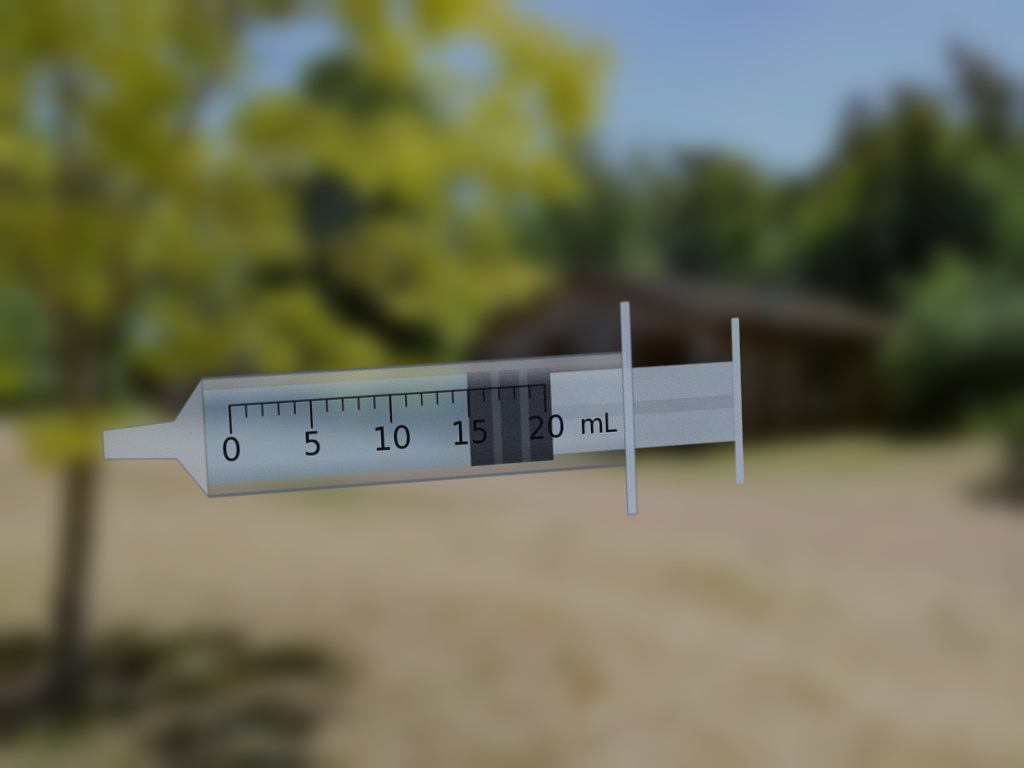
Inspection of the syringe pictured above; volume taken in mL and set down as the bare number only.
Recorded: 15
